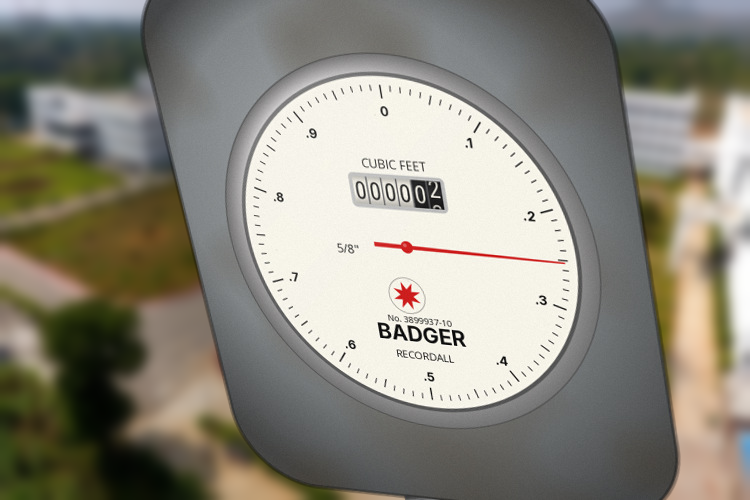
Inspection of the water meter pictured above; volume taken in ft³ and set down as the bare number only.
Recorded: 2.25
